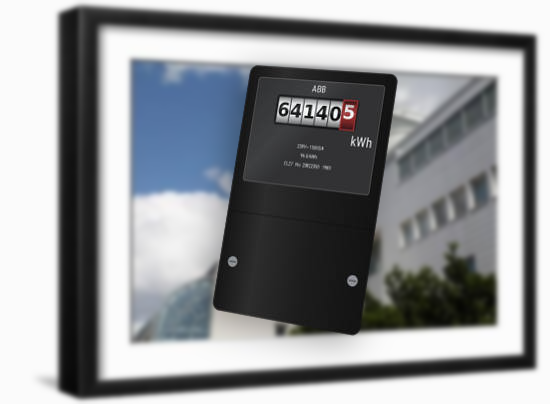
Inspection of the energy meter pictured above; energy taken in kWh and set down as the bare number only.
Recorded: 64140.5
